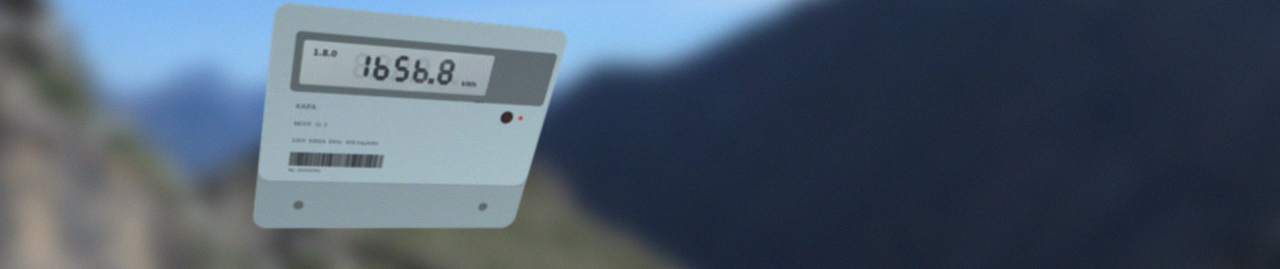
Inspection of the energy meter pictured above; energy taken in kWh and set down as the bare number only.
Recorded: 1656.8
